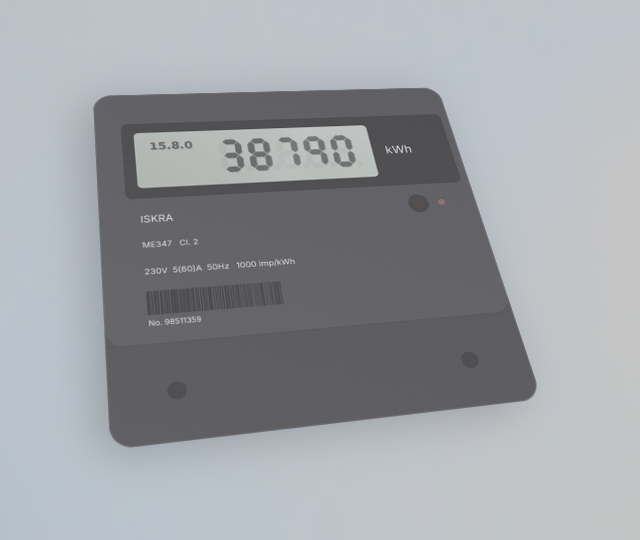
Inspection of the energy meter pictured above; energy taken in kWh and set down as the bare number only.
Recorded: 38790
